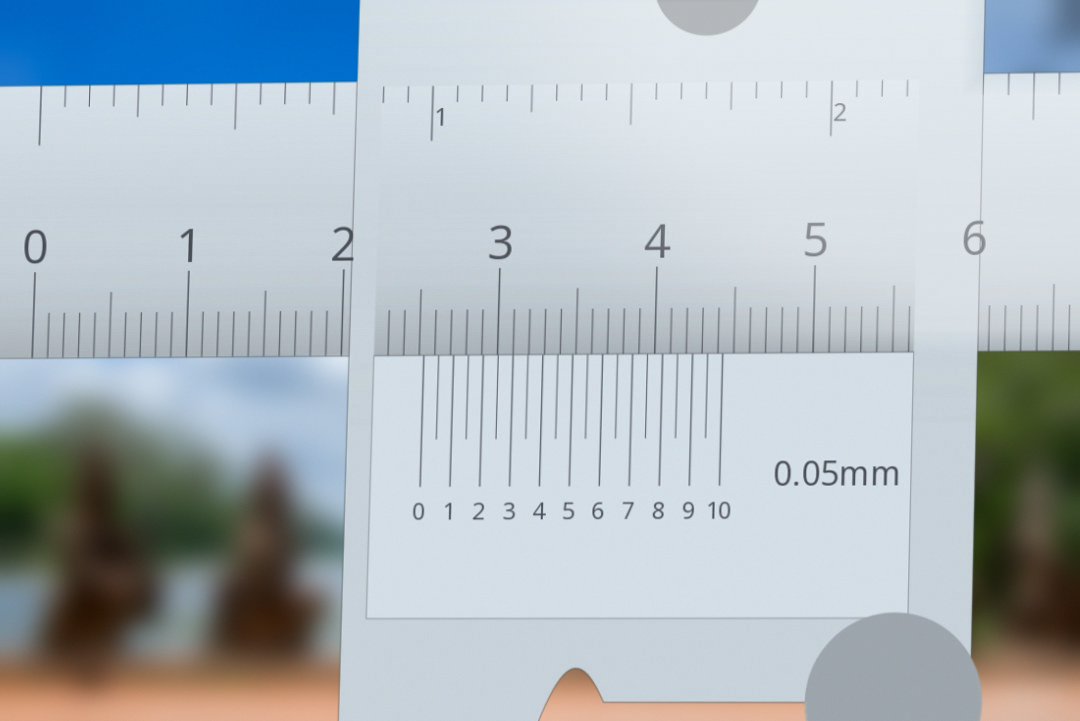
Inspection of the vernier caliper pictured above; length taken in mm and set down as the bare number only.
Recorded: 25.3
